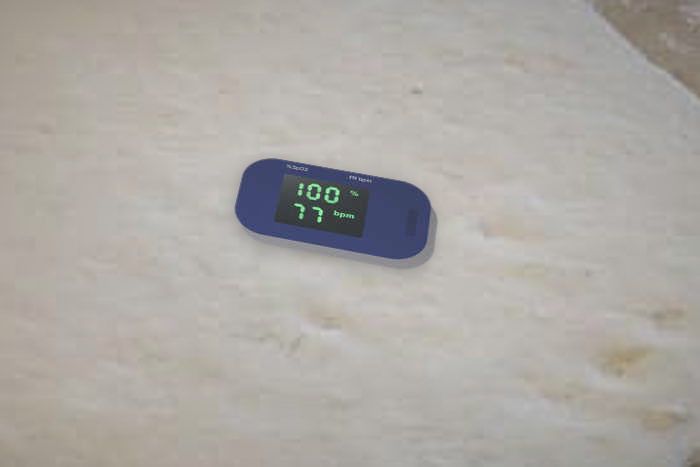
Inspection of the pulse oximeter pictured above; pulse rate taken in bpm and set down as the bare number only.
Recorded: 77
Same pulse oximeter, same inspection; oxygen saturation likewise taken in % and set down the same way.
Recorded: 100
